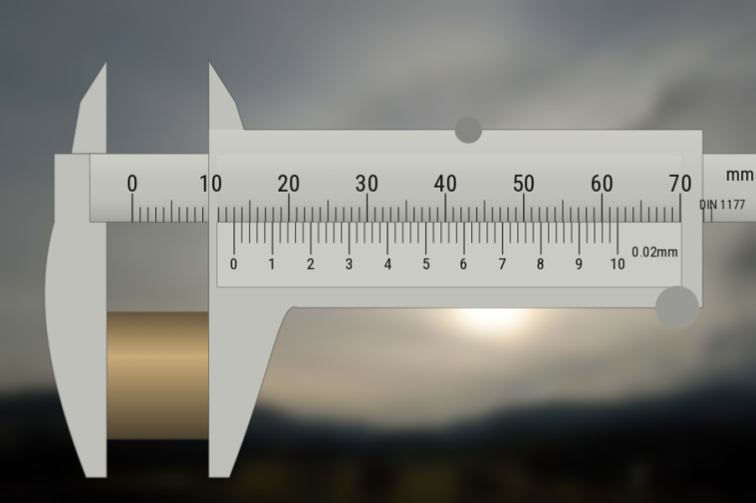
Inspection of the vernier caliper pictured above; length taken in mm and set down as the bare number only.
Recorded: 13.0
